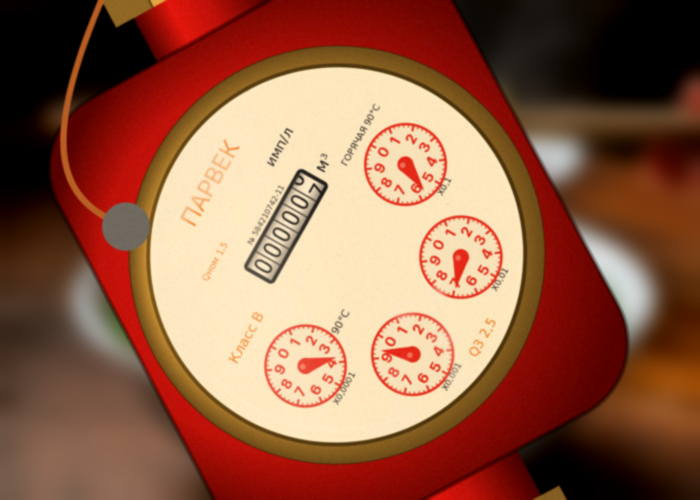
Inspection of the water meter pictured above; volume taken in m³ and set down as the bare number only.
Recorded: 6.5693
